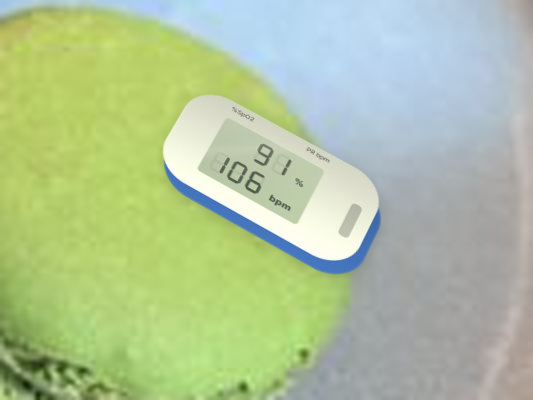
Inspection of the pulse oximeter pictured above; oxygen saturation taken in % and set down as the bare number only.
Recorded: 91
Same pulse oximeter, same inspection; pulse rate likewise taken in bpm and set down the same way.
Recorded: 106
